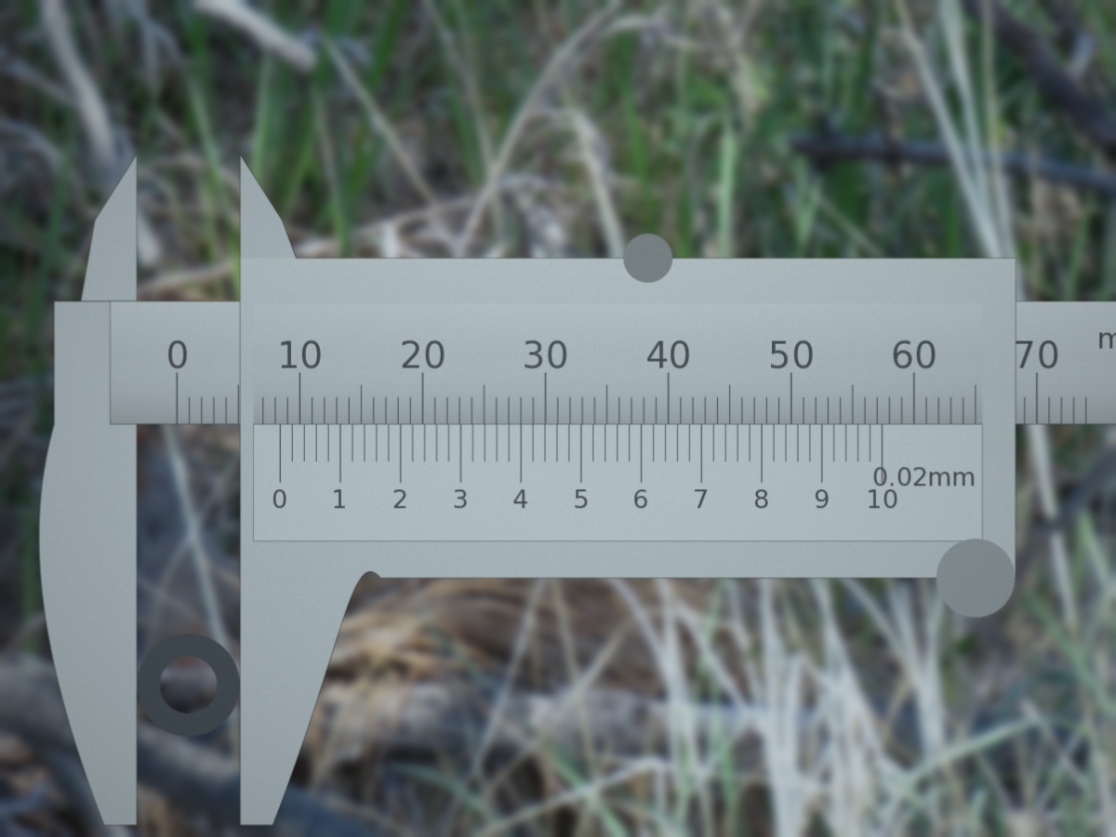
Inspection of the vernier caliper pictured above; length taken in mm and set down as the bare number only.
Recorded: 8.4
